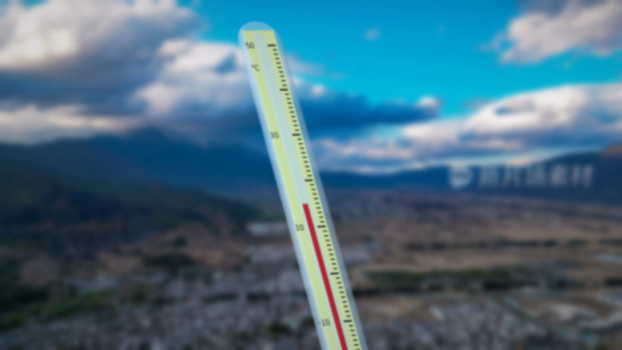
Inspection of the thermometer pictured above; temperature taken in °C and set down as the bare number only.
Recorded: 15
